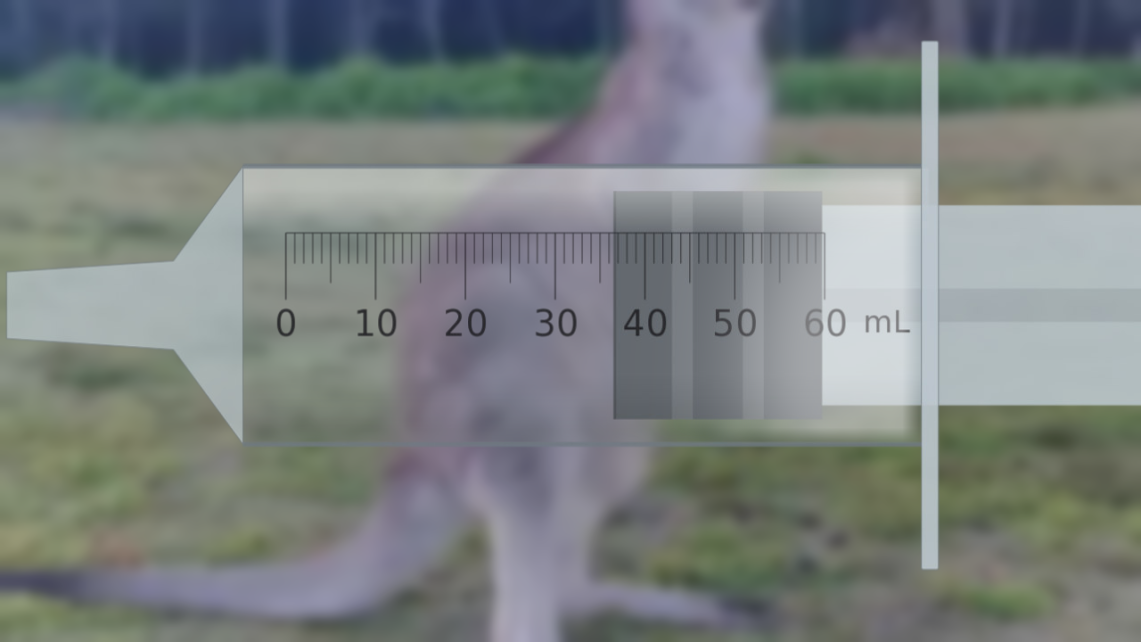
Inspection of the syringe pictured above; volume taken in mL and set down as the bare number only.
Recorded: 36.5
